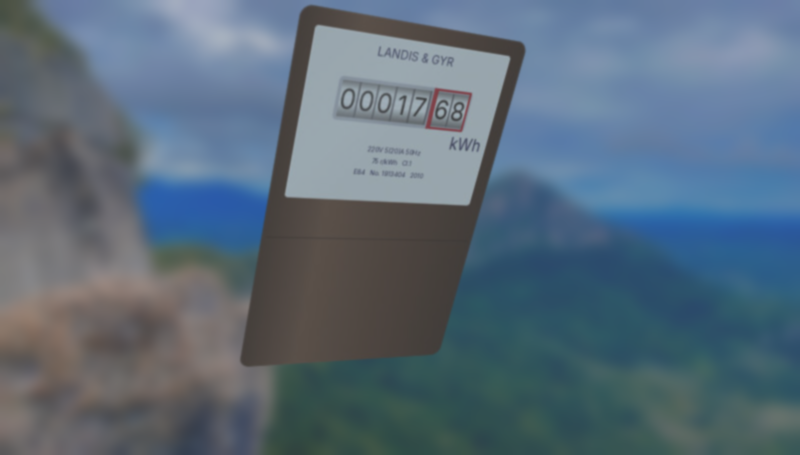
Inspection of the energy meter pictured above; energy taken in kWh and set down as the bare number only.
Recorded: 17.68
